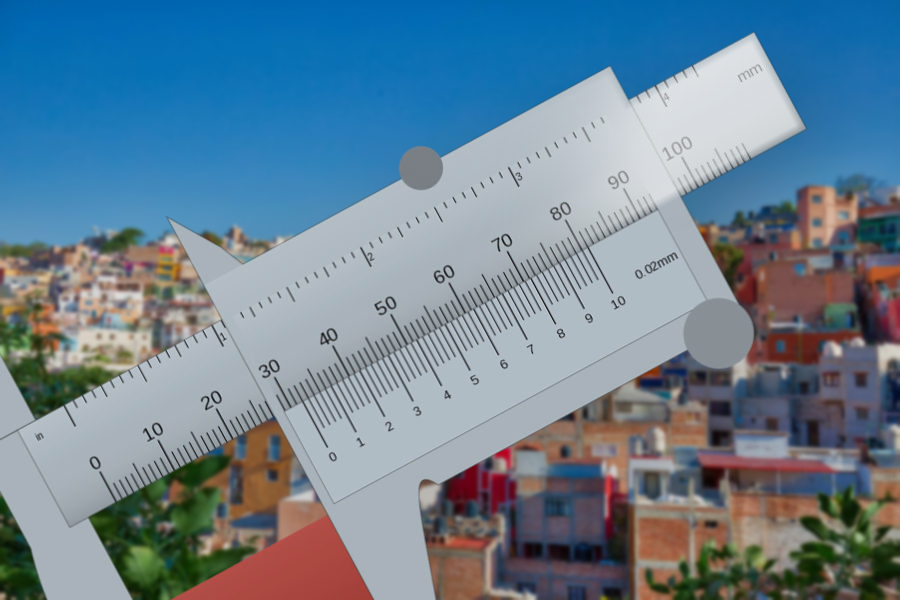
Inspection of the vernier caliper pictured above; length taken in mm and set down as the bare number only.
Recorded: 32.0
